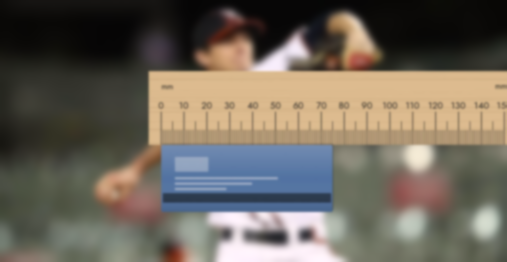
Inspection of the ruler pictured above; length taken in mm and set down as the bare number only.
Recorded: 75
